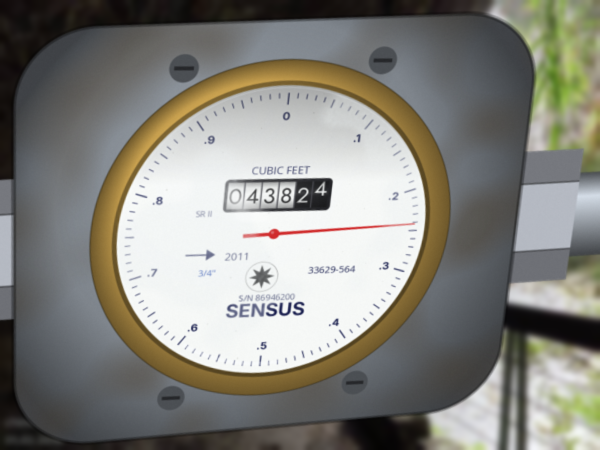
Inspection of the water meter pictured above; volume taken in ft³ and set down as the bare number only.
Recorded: 43824.24
